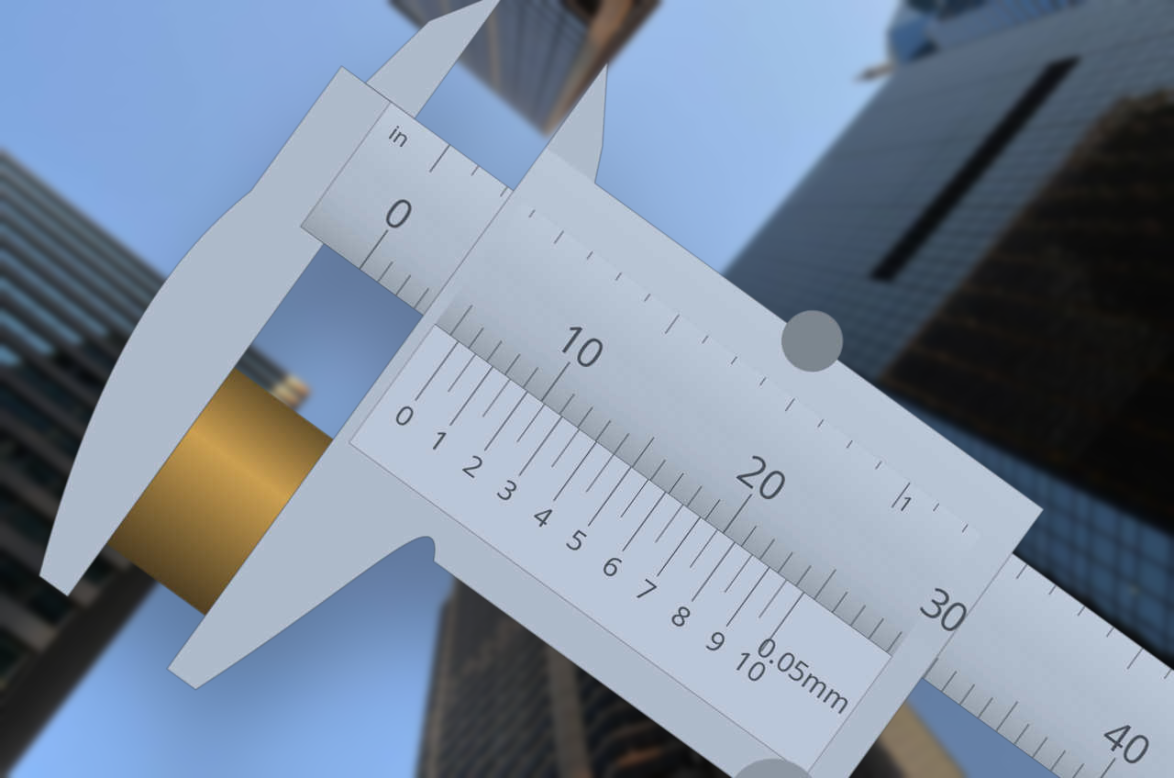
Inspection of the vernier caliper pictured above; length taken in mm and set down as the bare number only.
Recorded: 5.45
